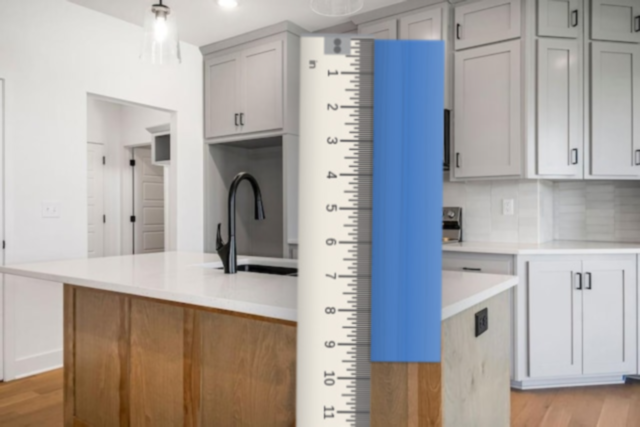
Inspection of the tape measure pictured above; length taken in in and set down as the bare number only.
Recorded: 9.5
